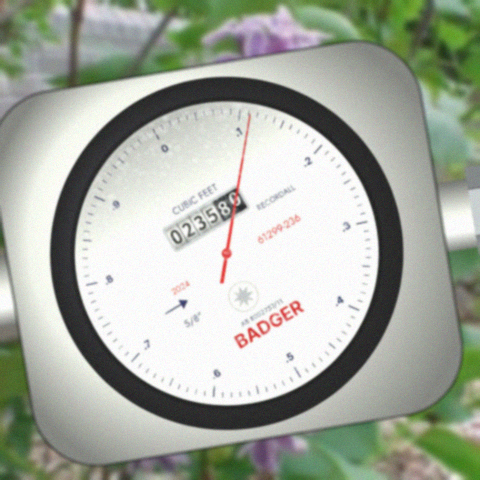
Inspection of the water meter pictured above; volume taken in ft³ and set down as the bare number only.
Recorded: 23580.11
